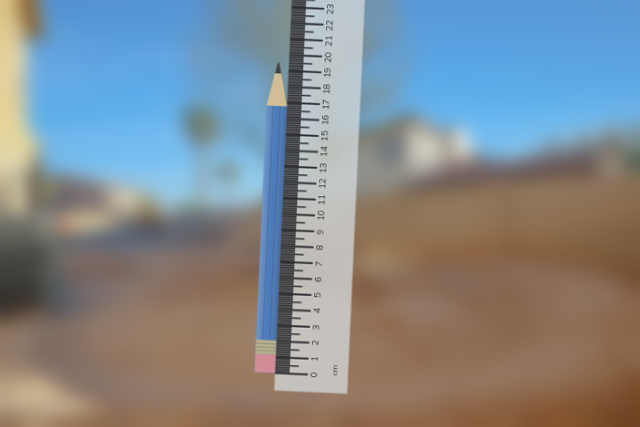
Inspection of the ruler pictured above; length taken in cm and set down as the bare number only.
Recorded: 19.5
